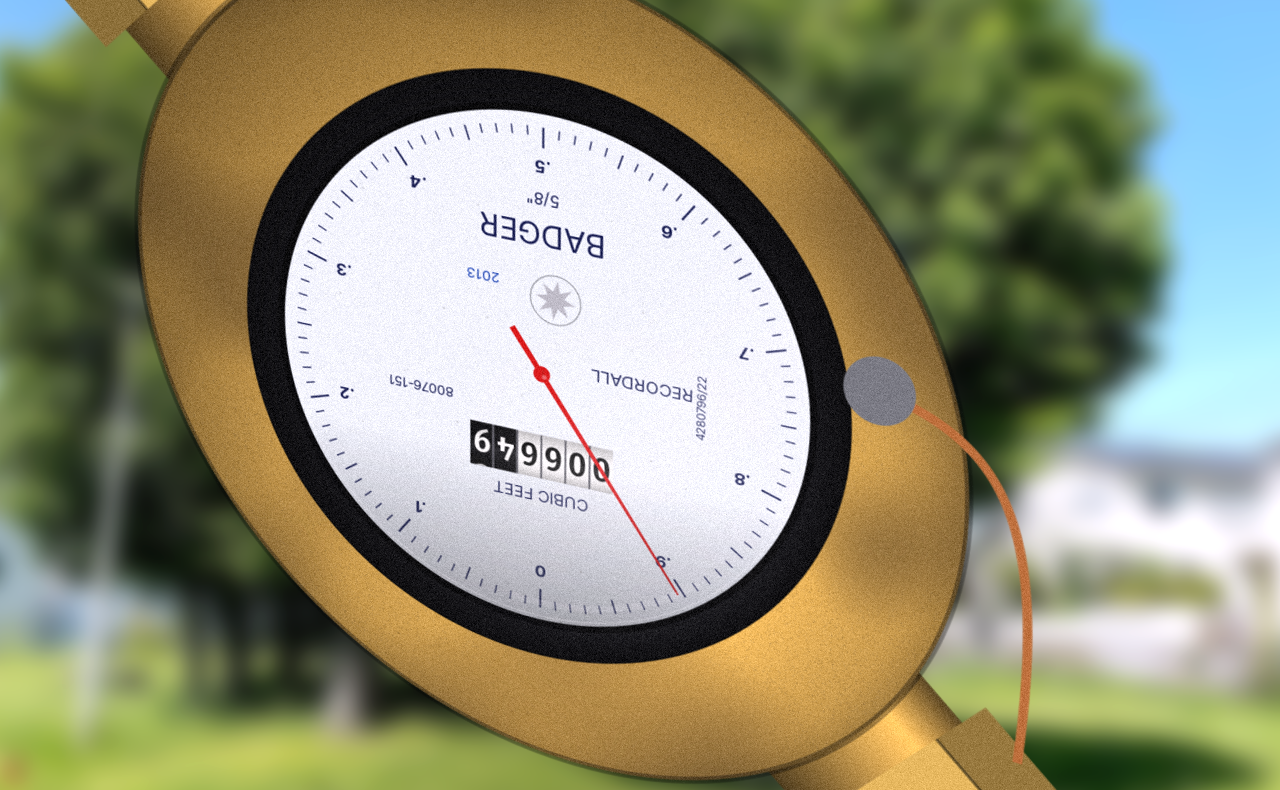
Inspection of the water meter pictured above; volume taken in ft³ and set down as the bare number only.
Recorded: 6648.90
